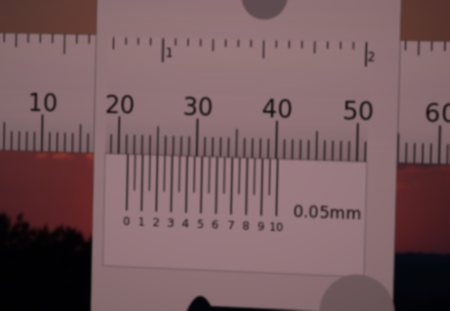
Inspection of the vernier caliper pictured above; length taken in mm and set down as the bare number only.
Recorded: 21.2
